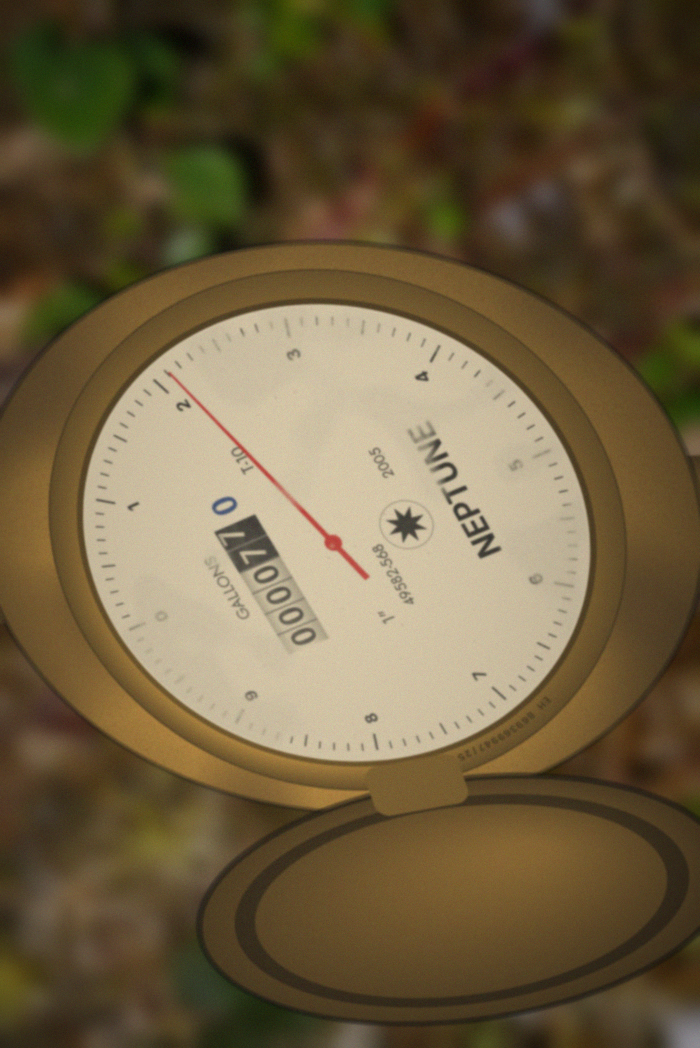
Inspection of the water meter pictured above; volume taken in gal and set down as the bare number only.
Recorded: 772.1
